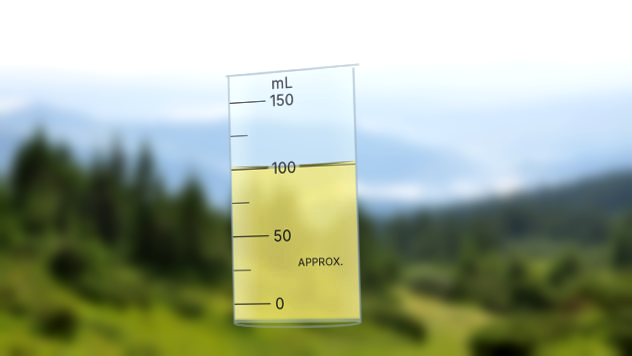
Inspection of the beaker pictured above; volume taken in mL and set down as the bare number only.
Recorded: 100
